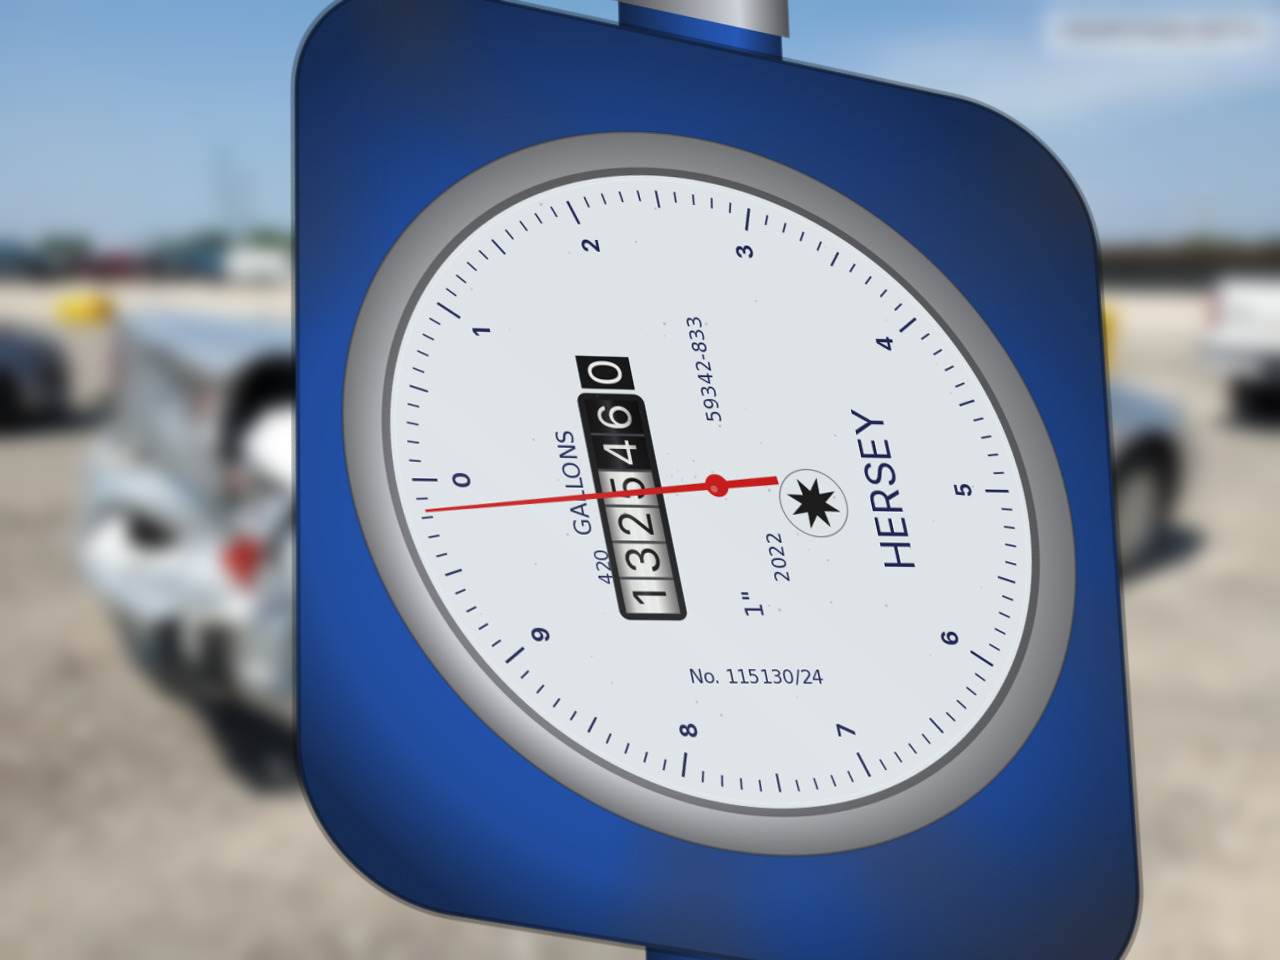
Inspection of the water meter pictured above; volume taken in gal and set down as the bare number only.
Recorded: 1325459.8
